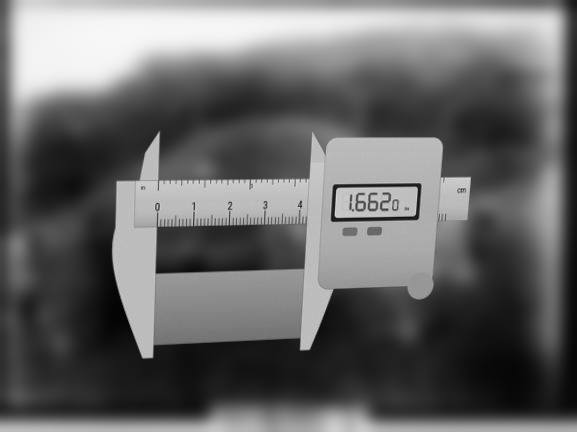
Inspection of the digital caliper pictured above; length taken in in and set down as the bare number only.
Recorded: 1.6620
